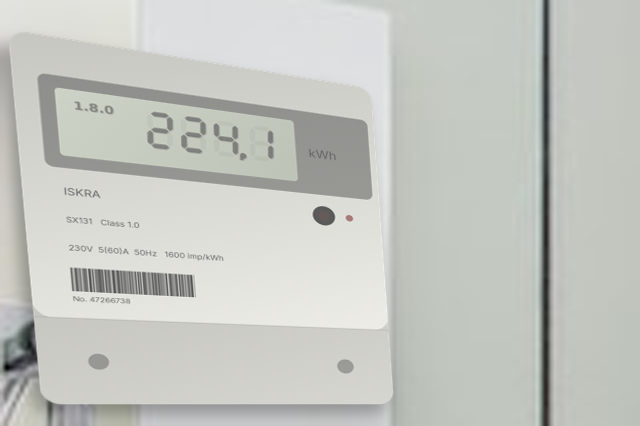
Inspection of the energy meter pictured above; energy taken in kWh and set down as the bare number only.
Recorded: 224.1
